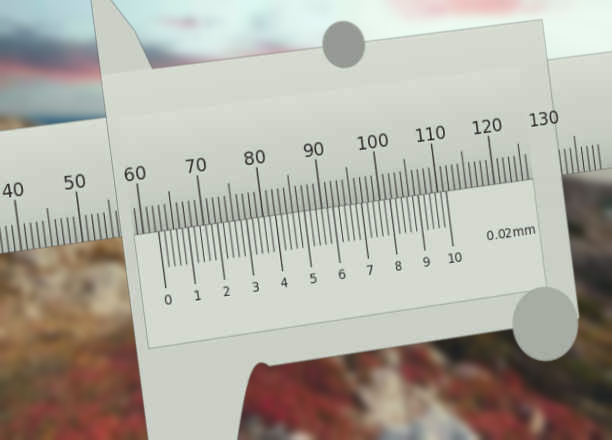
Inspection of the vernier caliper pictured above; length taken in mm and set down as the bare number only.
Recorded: 62.5
